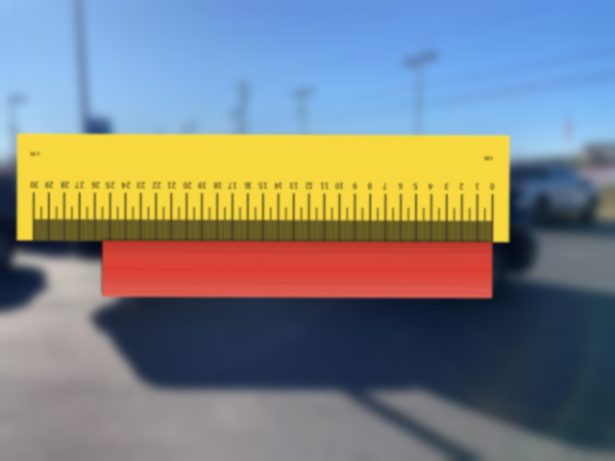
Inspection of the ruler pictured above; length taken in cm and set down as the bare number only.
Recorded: 25.5
